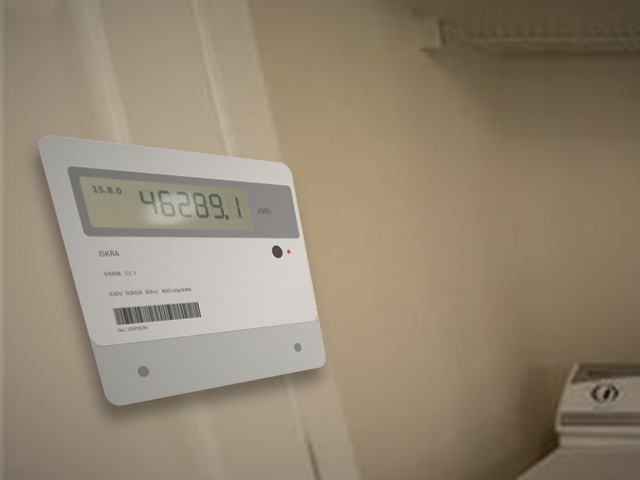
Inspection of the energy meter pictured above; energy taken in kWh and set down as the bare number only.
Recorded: 46289.1
